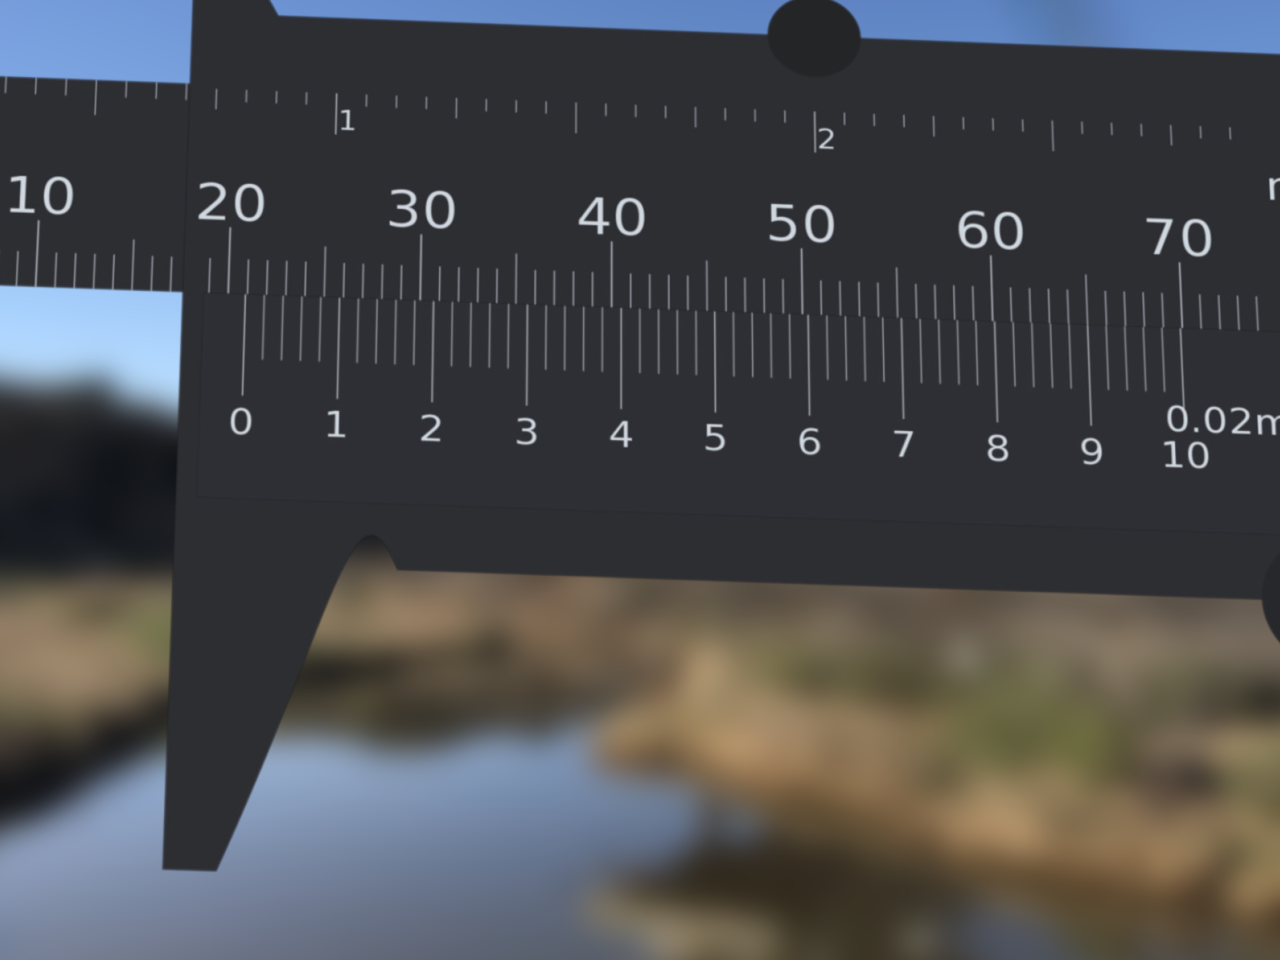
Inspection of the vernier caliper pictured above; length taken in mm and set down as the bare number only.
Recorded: 20.9
